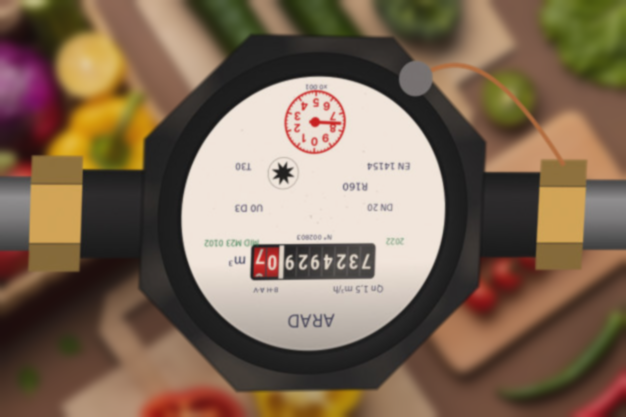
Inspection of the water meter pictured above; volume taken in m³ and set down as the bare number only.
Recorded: 7324929.067
